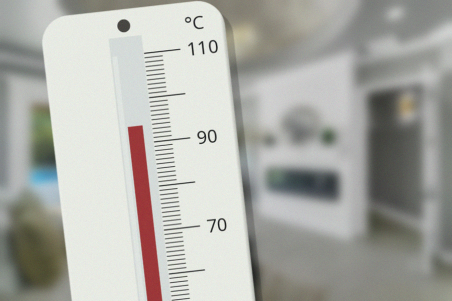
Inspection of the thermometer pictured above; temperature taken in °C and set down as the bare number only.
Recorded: 94
